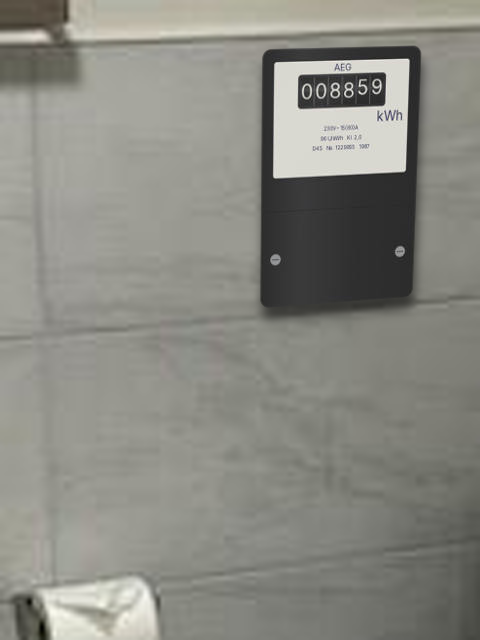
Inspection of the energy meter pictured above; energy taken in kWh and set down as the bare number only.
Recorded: 8859
